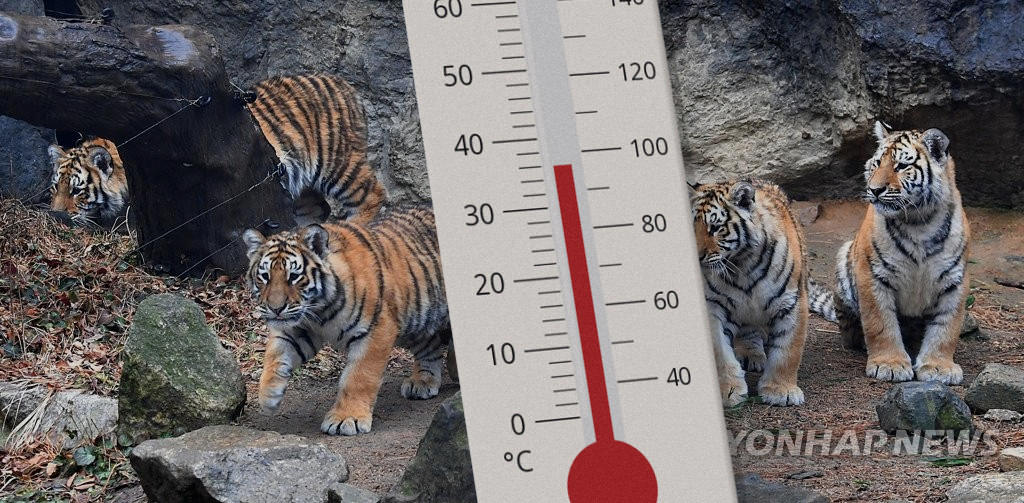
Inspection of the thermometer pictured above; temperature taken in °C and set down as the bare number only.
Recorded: 36
